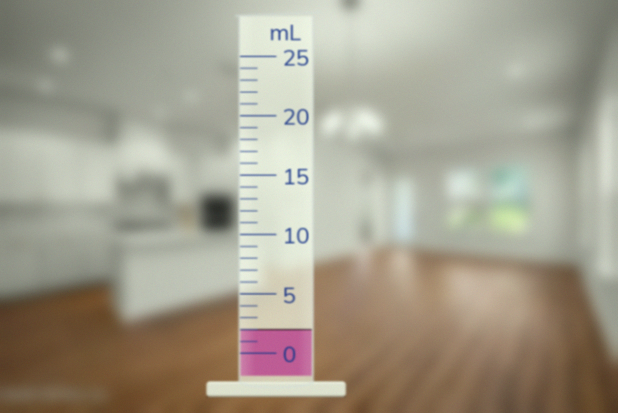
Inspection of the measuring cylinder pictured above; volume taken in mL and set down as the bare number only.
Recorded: 2
